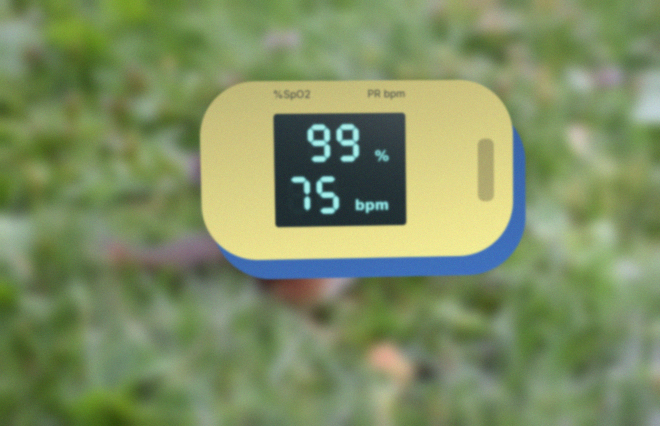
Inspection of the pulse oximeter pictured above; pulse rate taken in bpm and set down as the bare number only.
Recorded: 75
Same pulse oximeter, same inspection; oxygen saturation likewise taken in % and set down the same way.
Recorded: 99
